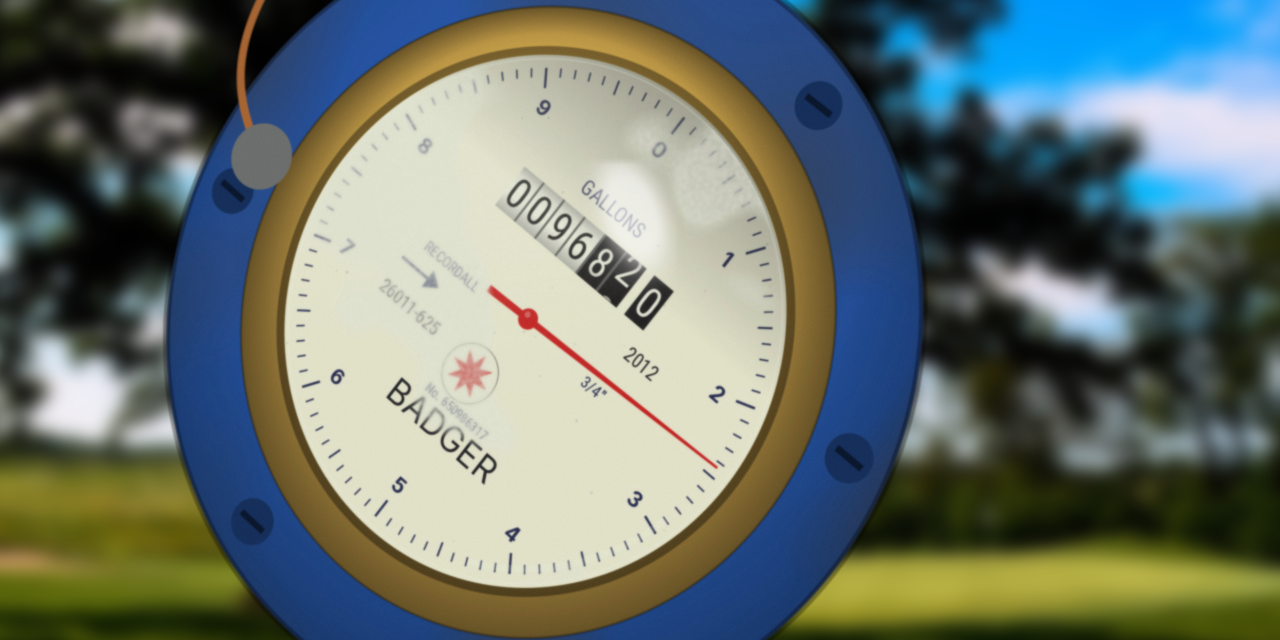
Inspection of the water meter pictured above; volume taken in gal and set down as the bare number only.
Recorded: 96822.4
